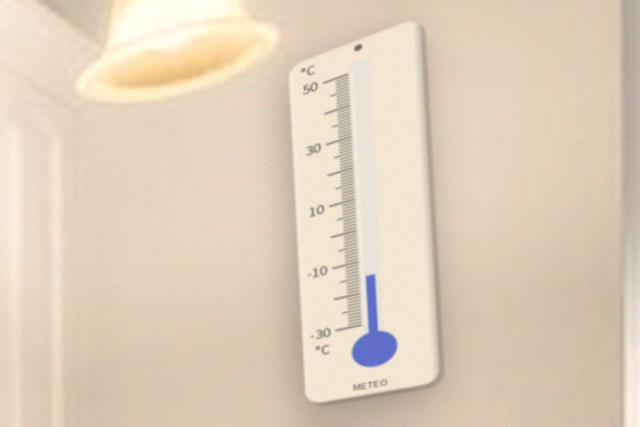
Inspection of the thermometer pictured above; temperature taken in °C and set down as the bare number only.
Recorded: -15
